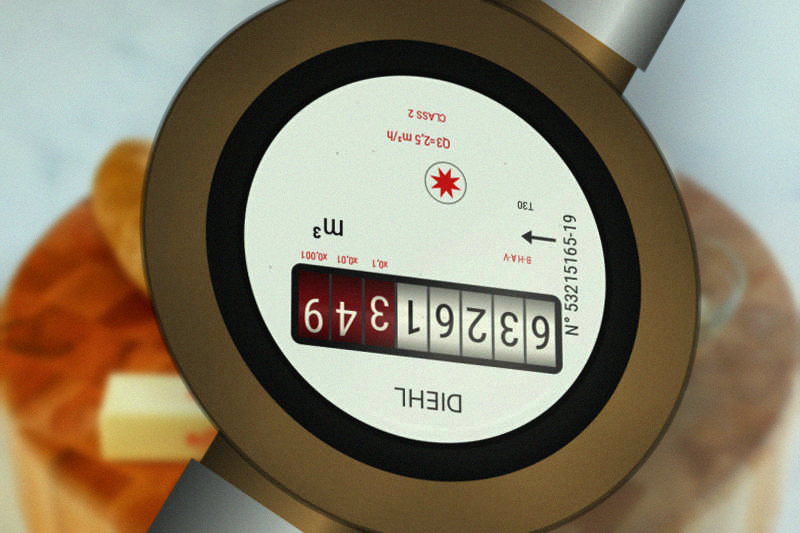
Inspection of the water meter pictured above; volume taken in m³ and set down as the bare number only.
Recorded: 63261.349
